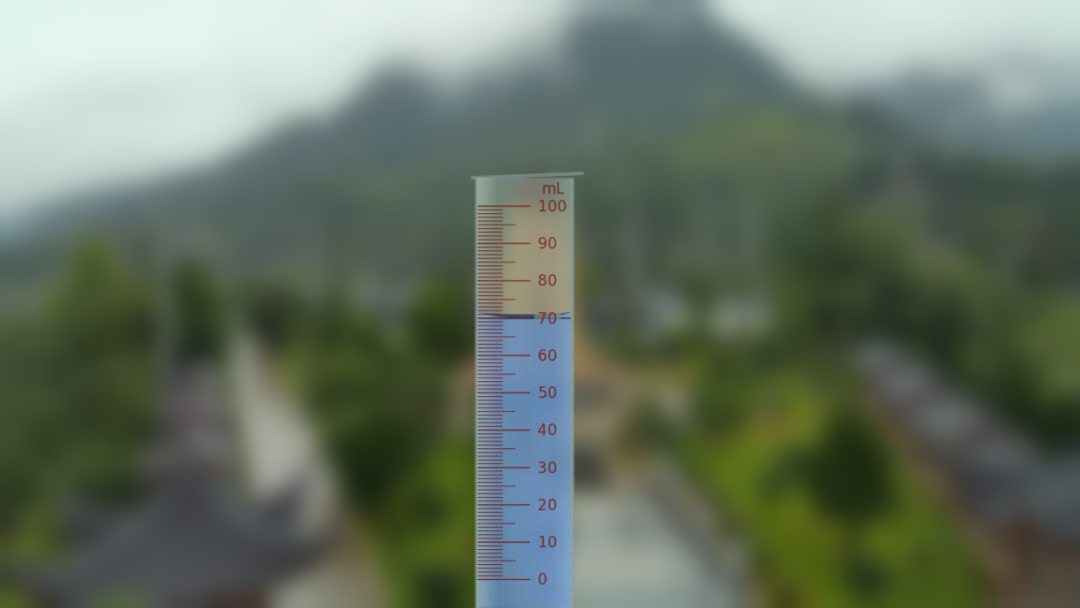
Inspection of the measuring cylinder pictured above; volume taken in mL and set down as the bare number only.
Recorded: 70
